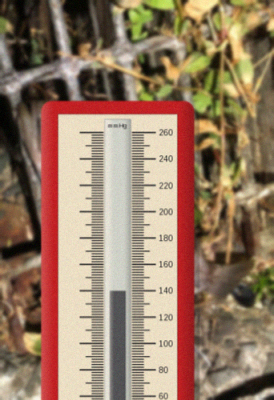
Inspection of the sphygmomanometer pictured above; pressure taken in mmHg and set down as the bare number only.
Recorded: 140
